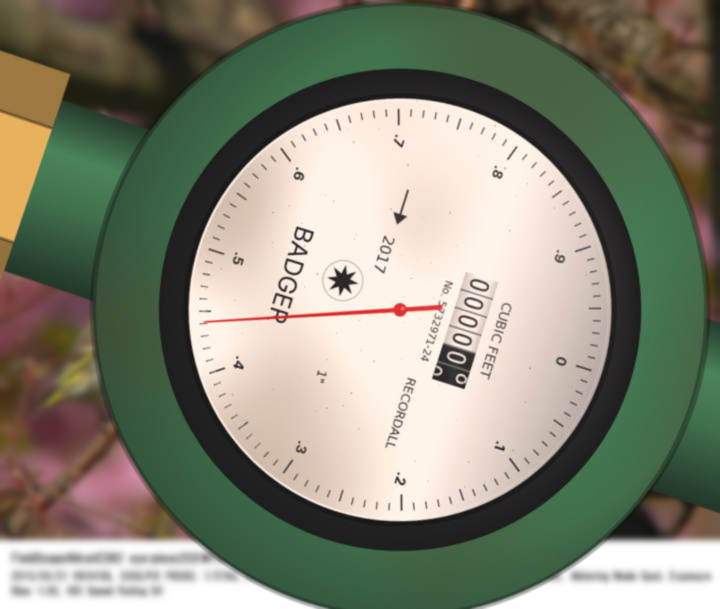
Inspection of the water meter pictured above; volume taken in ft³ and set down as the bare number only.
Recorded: 8.44
